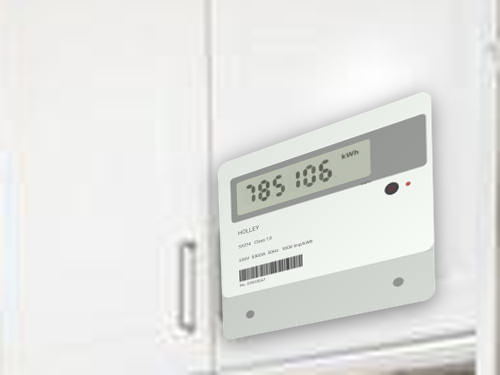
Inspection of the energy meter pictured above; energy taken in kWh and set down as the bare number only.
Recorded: 785106
